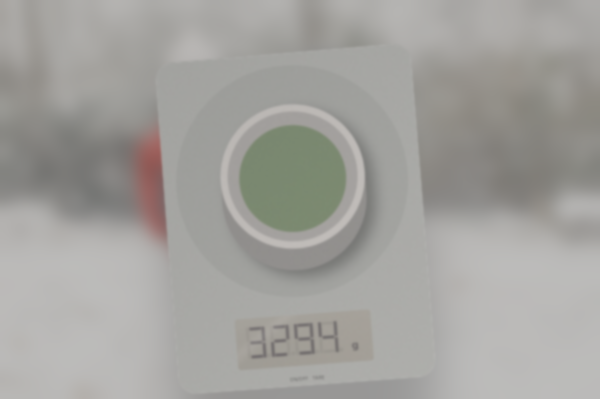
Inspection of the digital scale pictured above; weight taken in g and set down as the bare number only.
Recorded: 3294
